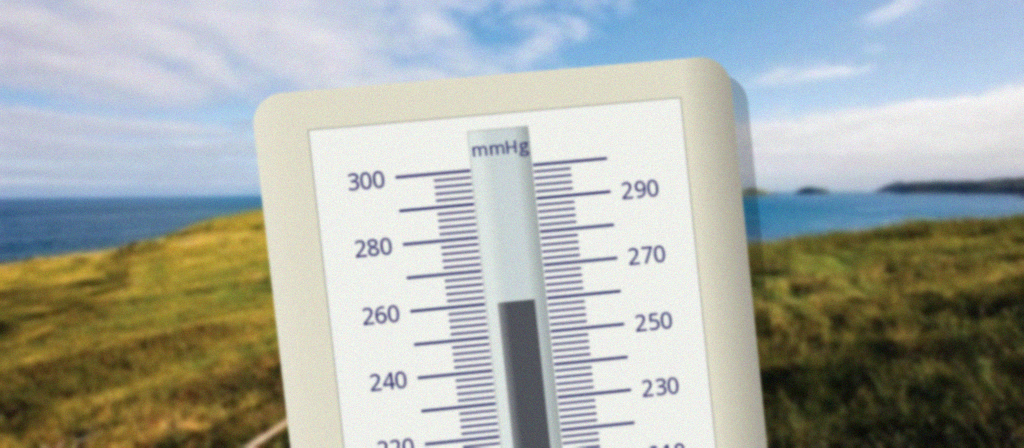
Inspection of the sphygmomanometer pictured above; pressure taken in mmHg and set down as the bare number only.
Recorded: 260
